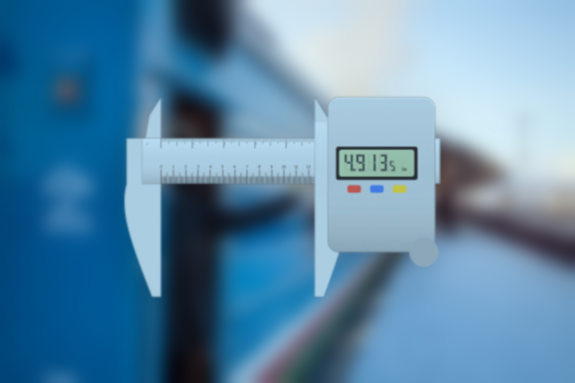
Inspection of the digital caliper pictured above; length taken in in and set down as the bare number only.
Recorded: 4.9135
